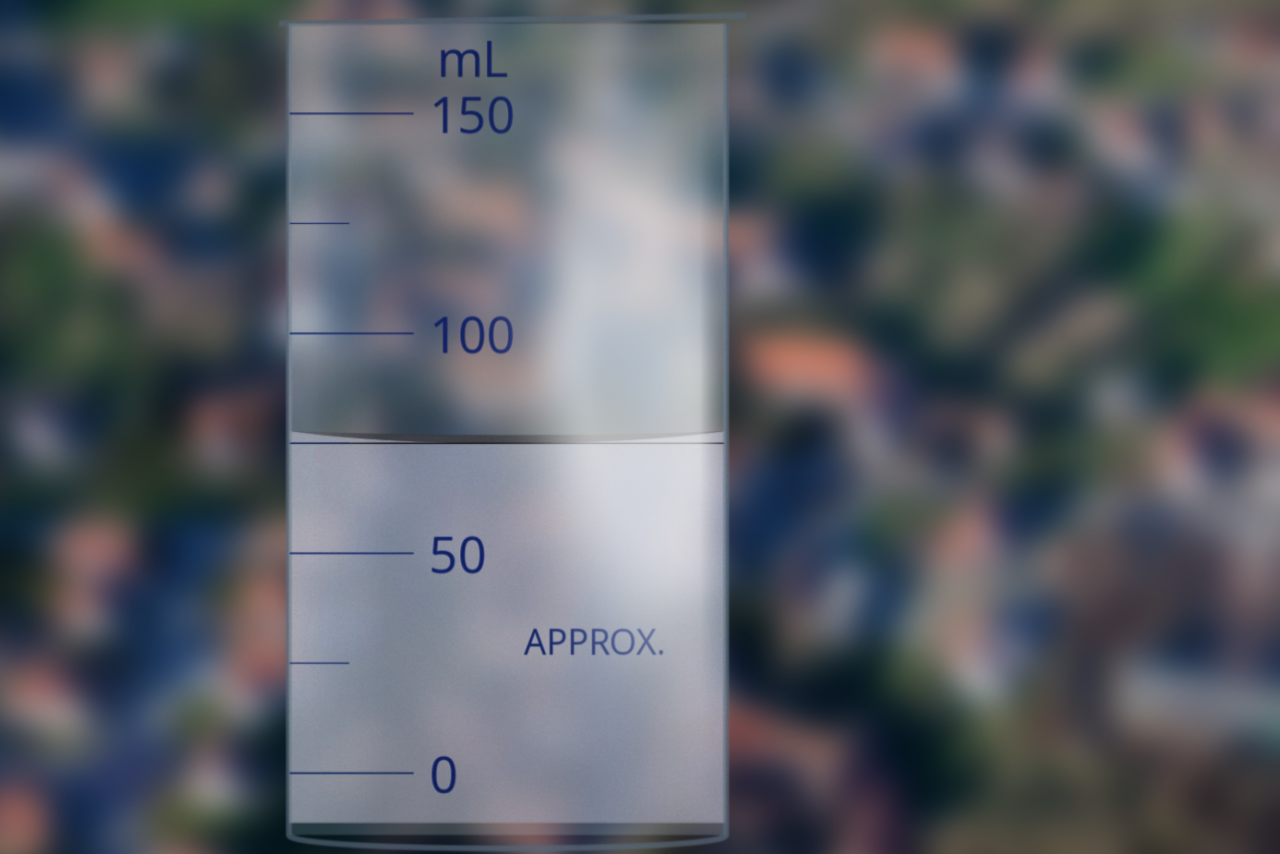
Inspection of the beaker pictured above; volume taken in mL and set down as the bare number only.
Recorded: 75
